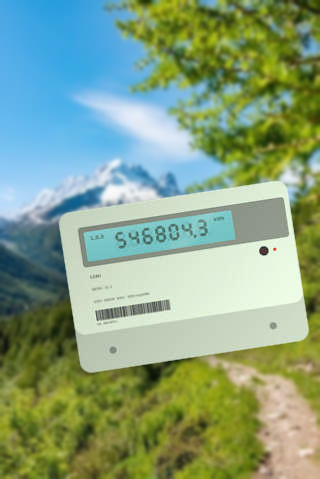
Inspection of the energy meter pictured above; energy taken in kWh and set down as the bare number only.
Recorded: 546804.3
